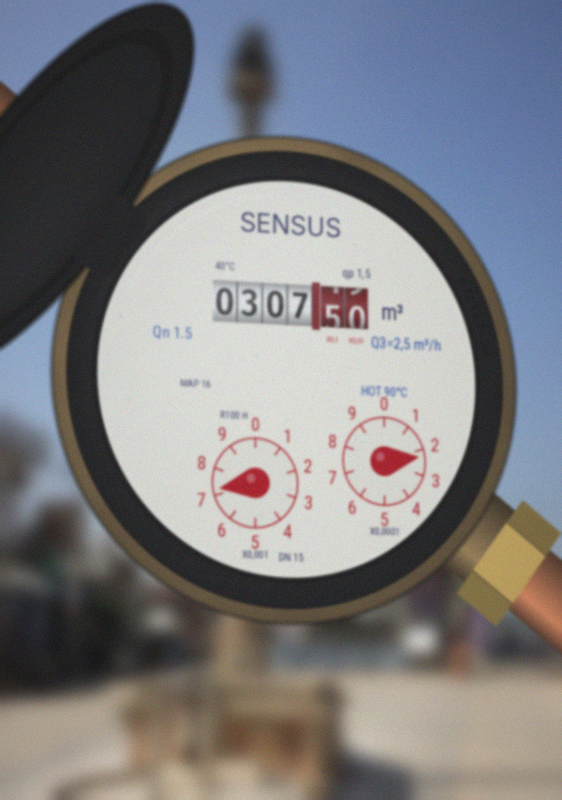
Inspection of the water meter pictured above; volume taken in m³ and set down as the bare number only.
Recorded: 307.4972
